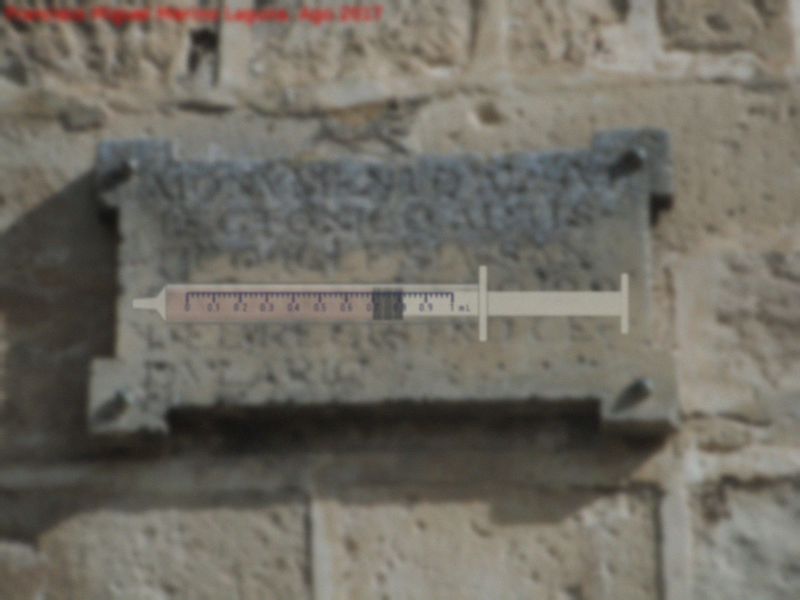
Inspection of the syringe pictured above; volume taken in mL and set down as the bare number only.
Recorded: 0.7
